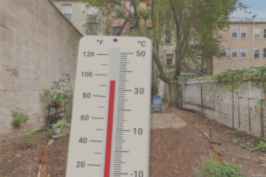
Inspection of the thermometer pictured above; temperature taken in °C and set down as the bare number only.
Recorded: 35
